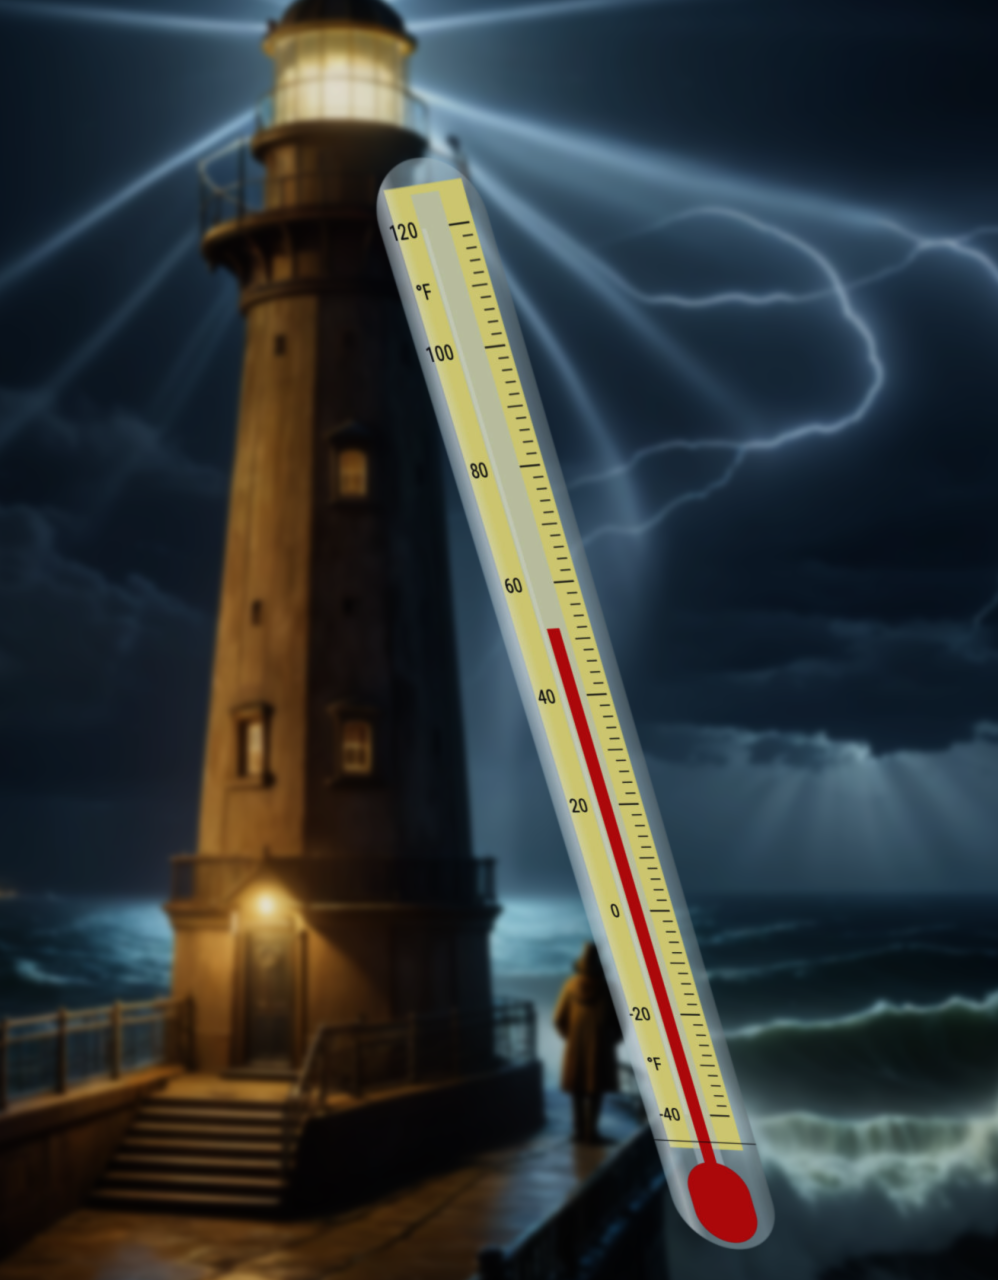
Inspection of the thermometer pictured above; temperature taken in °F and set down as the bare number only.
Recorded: 52
